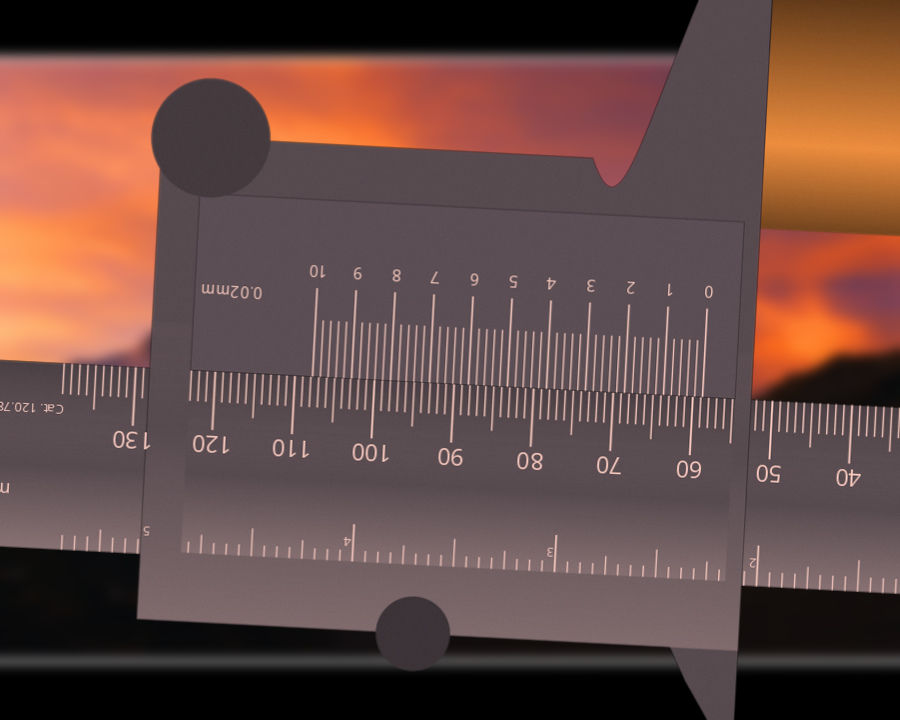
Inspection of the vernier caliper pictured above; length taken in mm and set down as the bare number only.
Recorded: 58.8
